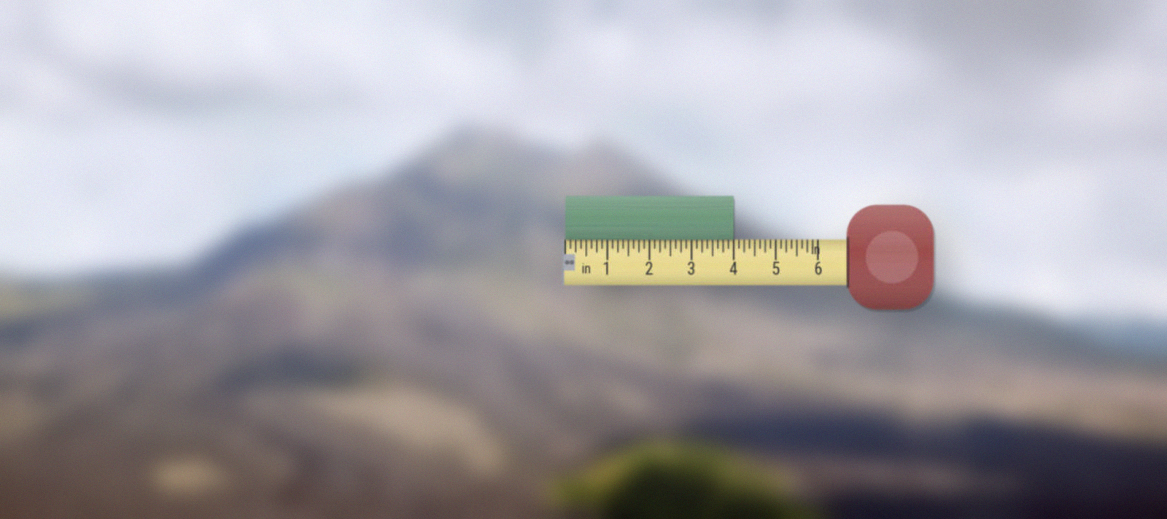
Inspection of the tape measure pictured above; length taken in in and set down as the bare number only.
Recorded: 4
